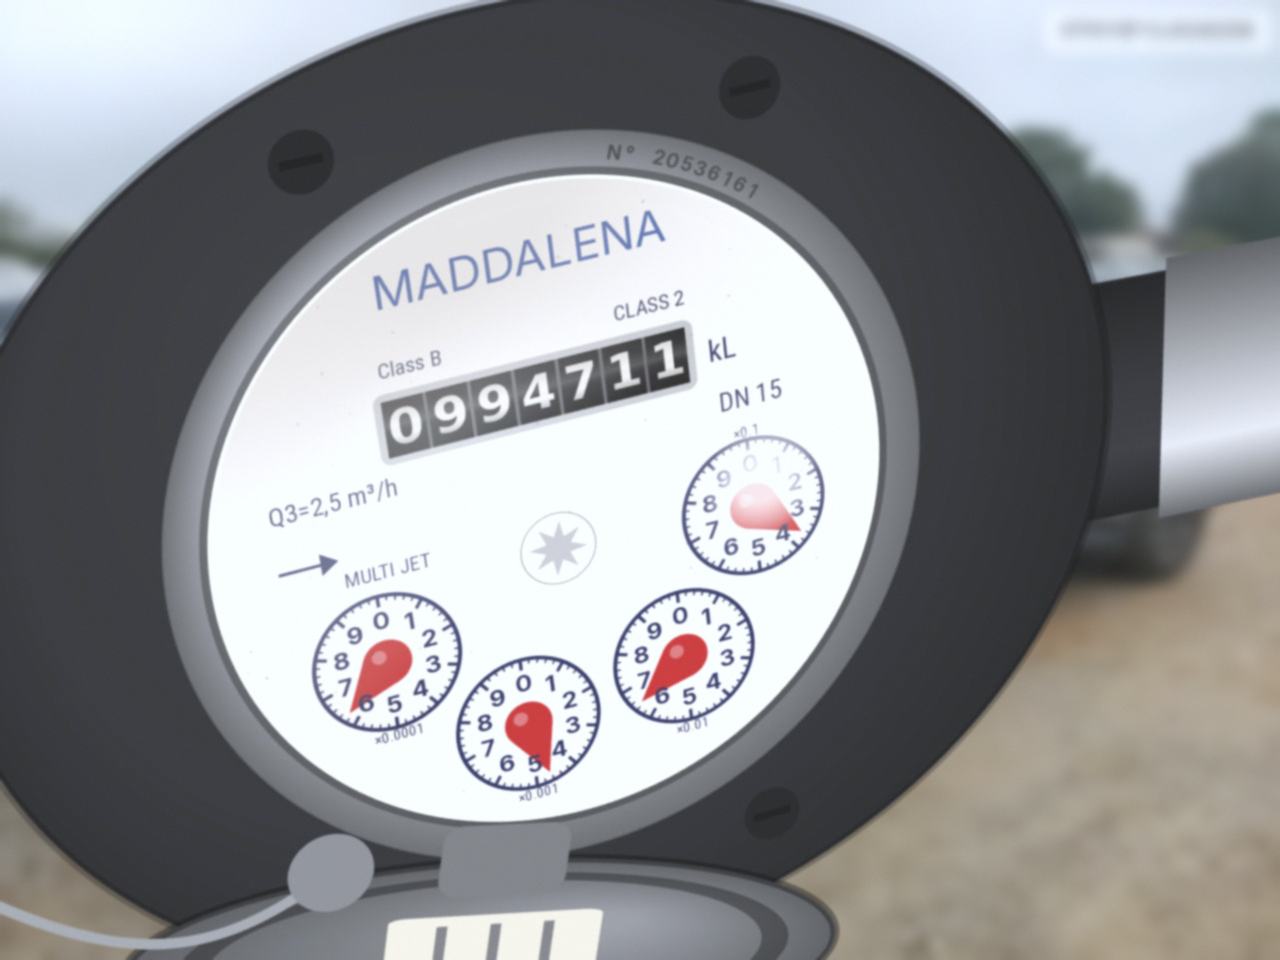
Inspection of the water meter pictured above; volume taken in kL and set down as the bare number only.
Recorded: 994711.3646
